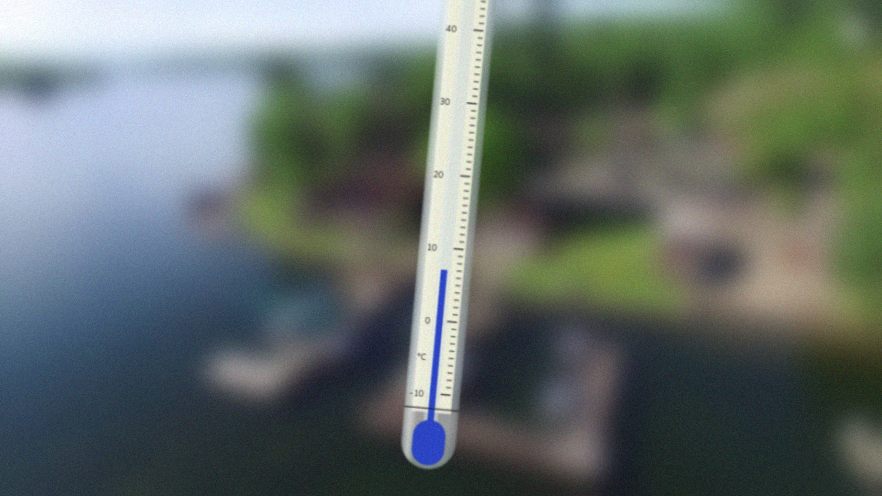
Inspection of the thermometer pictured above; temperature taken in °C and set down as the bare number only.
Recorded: 7
